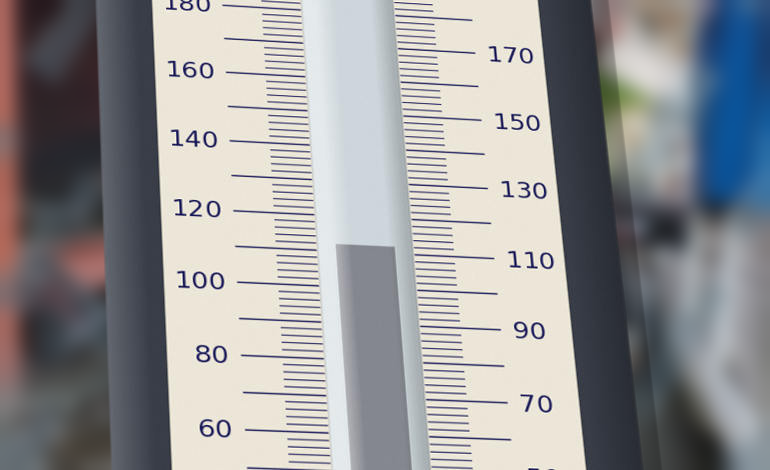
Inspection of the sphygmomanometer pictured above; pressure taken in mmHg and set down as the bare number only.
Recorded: 112
